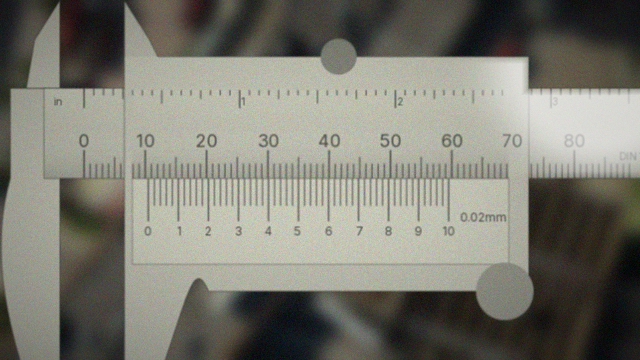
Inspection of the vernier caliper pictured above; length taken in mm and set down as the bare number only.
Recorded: 10.5
